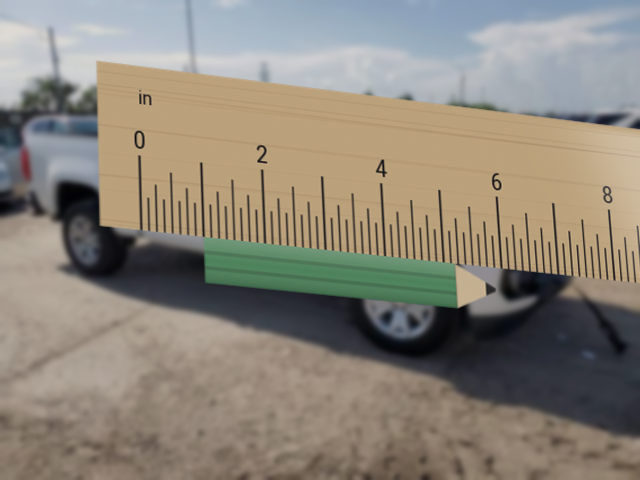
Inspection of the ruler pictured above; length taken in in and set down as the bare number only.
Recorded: 4.875
